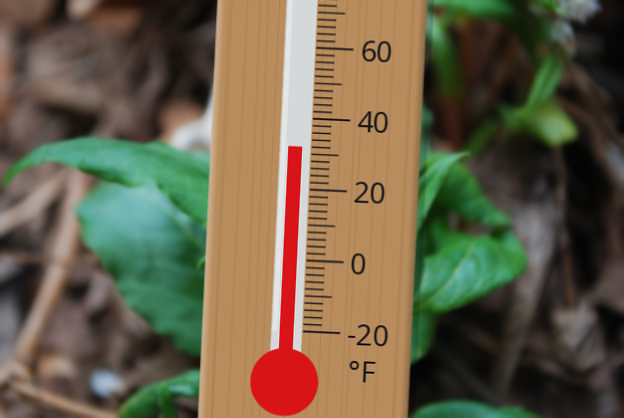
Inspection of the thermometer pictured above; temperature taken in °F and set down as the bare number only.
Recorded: 32
